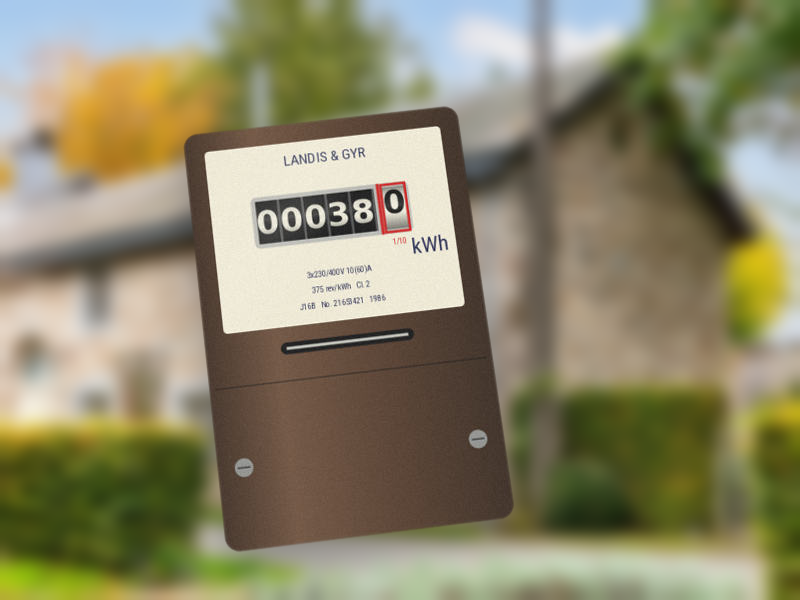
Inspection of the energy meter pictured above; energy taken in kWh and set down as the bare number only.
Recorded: 38.0
